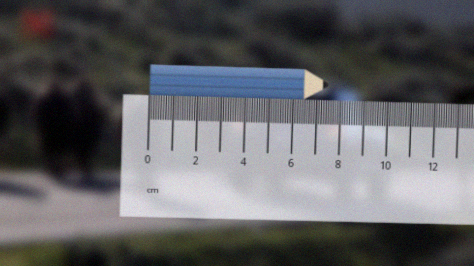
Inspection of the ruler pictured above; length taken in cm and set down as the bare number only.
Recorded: 7.5
